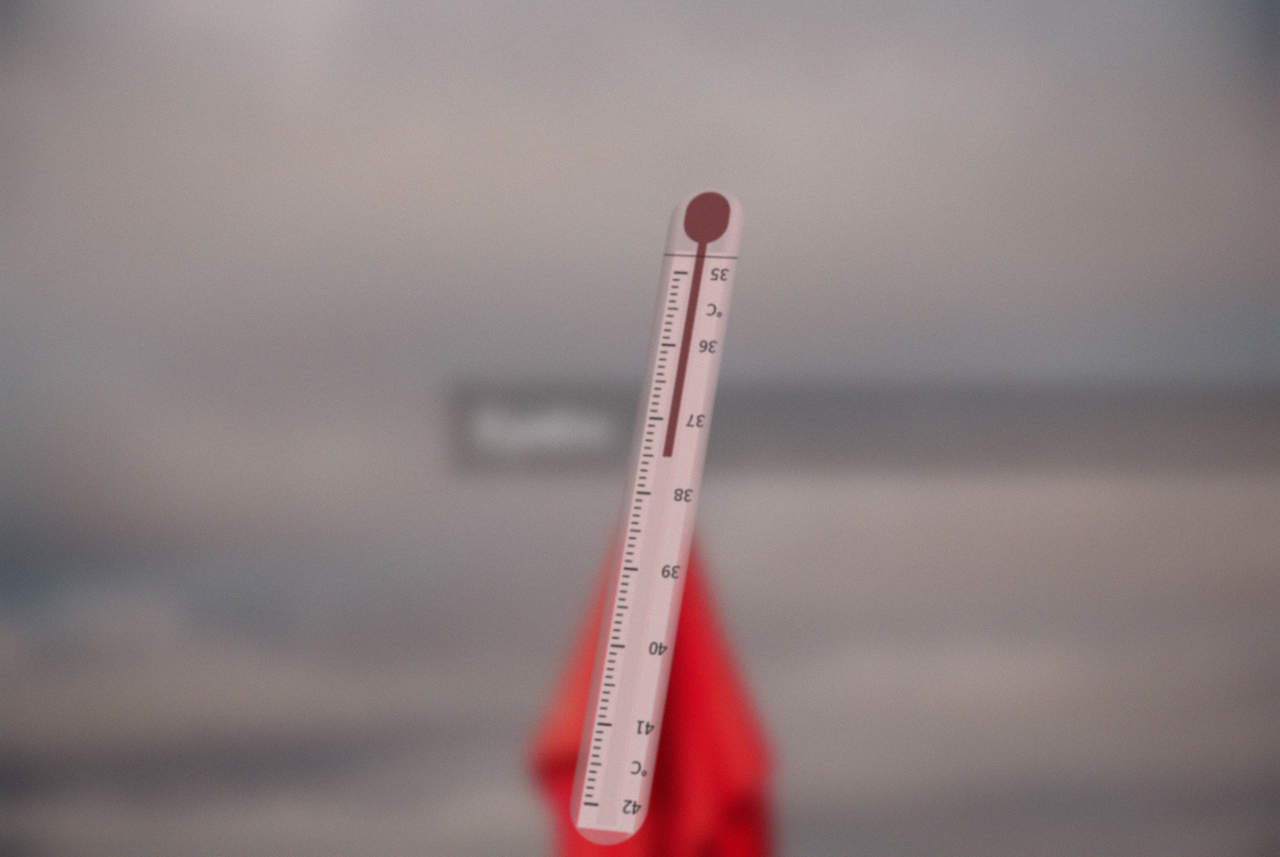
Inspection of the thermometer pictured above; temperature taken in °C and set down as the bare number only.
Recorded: 37.5
